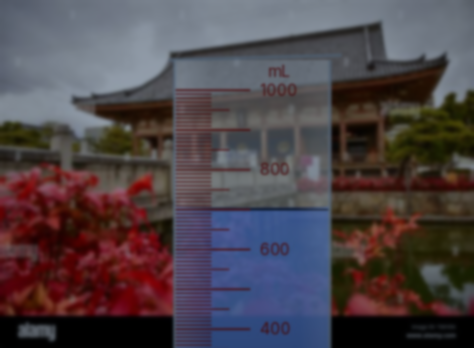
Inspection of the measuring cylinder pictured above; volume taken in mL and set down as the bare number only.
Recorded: 700
